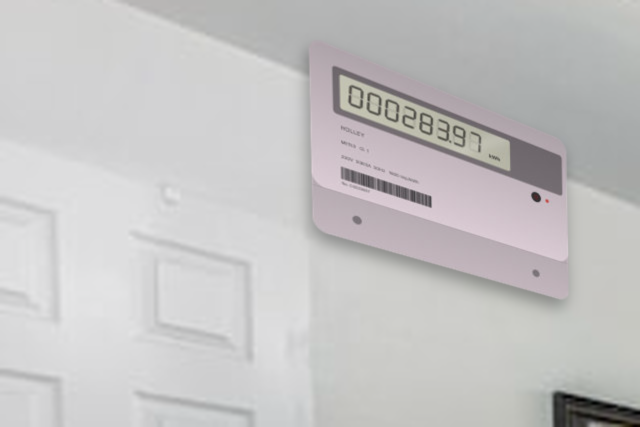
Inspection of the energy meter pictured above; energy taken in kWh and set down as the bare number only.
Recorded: 283.97
